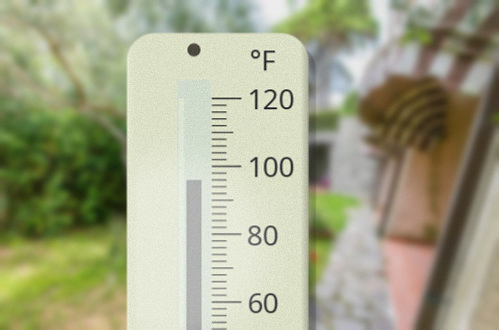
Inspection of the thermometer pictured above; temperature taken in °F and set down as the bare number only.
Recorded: 96
